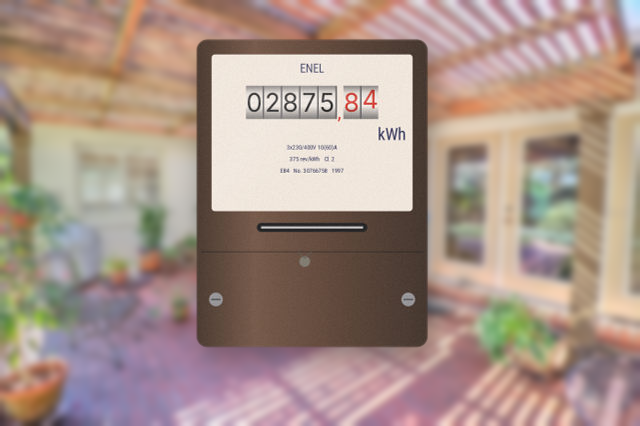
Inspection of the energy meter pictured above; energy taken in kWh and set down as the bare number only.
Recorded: 2875.84
